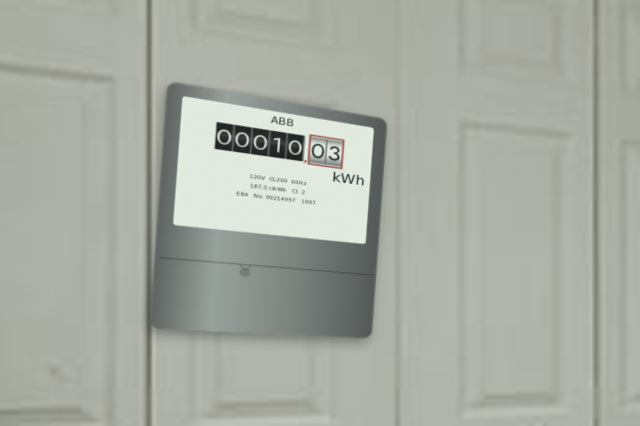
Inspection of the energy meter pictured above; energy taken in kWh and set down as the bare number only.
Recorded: 10.03
